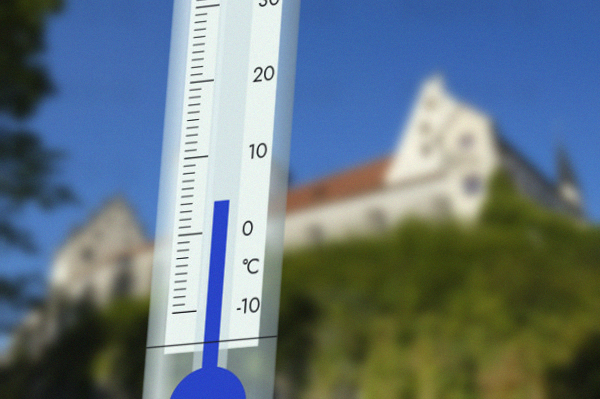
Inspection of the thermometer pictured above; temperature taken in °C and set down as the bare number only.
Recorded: 4
